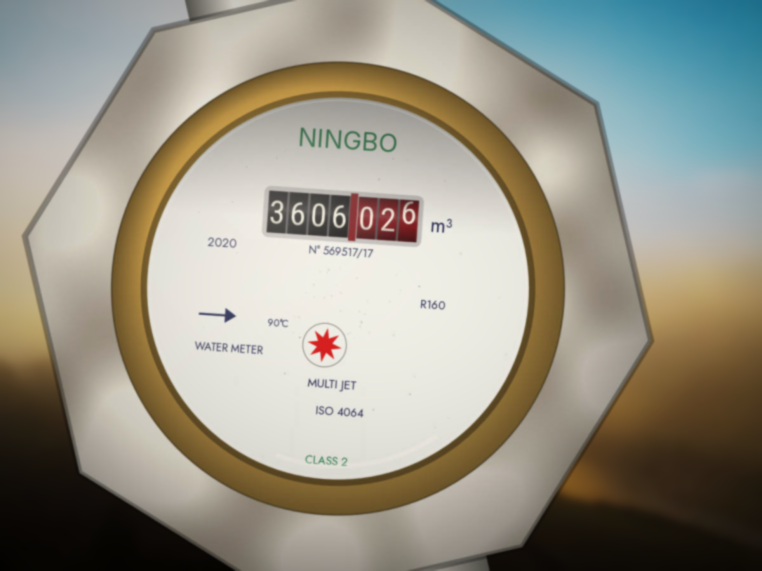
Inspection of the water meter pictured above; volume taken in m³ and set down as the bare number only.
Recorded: 3606.026
